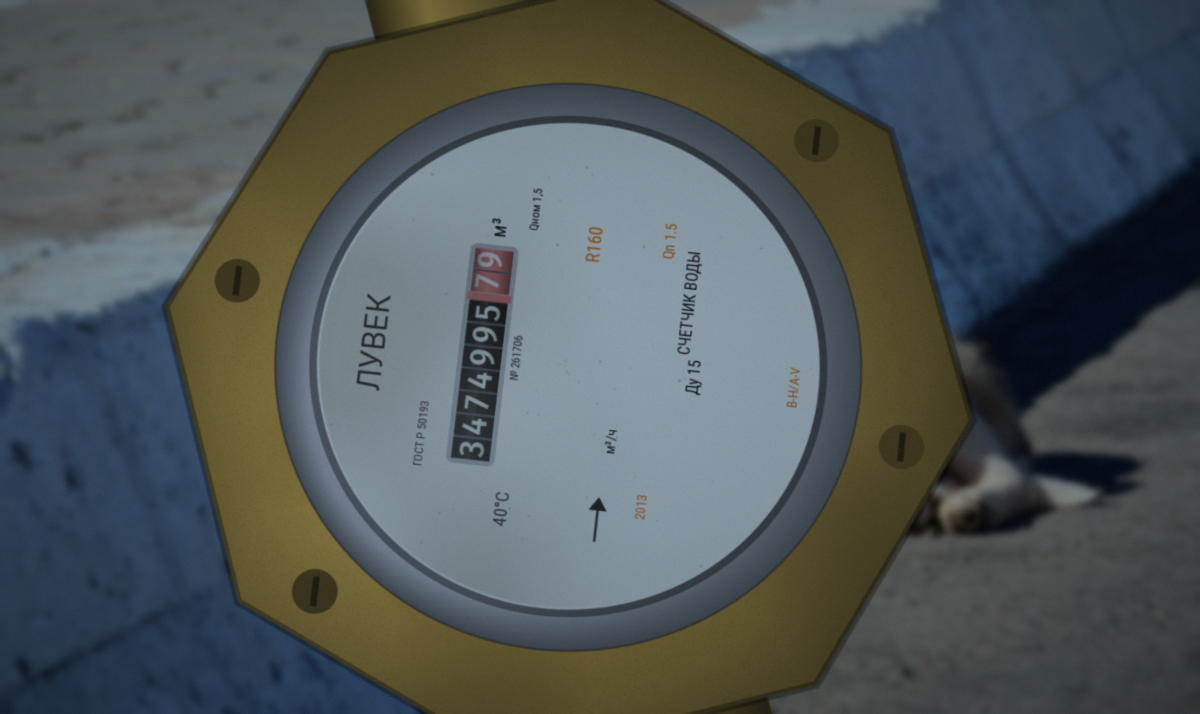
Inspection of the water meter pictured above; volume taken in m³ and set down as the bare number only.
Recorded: 3474995.79
